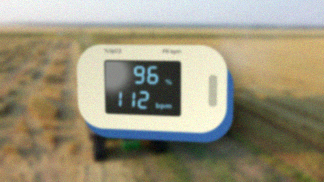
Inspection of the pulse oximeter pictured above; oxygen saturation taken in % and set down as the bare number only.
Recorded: 96
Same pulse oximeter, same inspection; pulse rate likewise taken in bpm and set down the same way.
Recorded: 112
